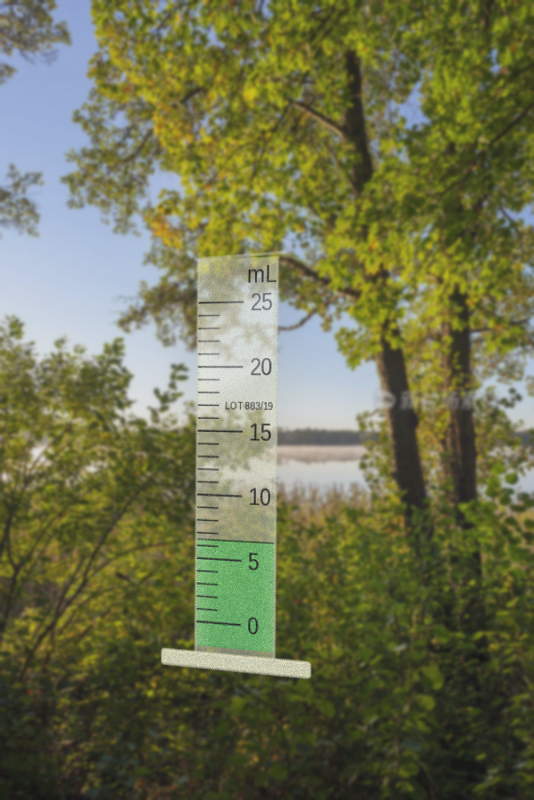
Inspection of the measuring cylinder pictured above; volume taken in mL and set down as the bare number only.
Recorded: 6.5
